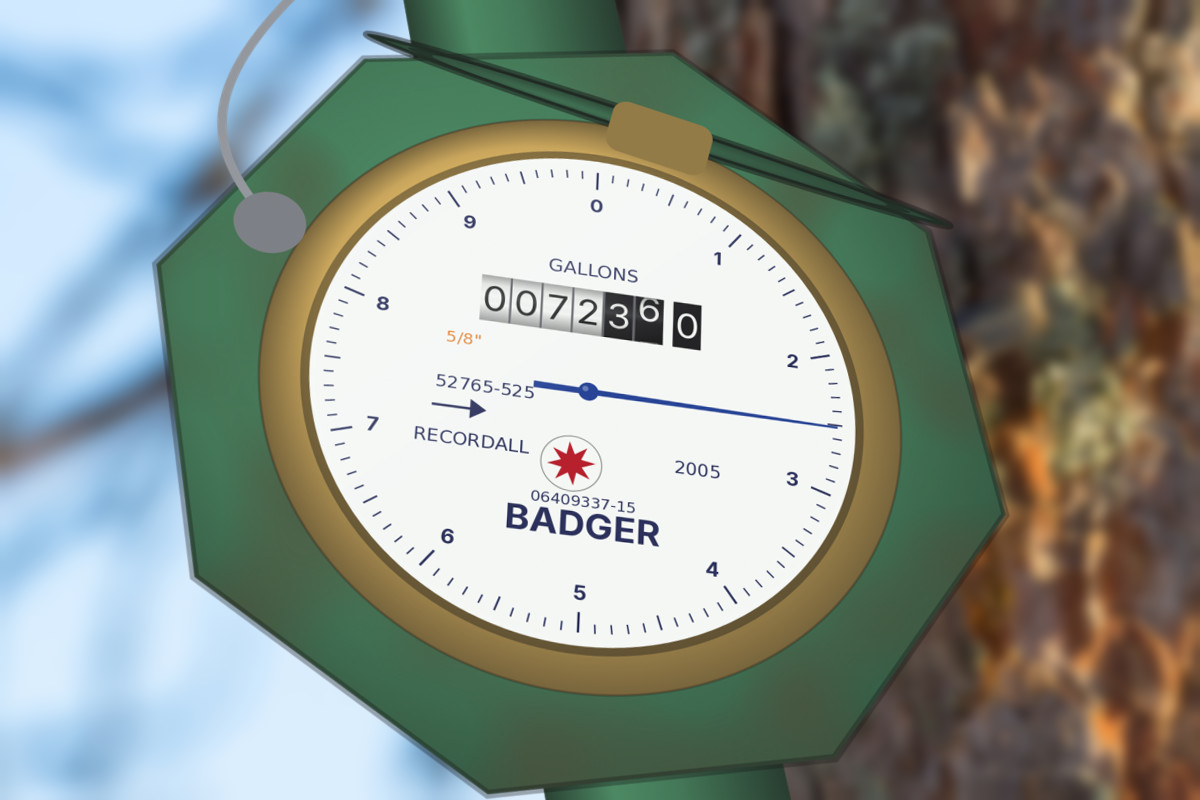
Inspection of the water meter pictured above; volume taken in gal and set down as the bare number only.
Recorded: 72362.5
